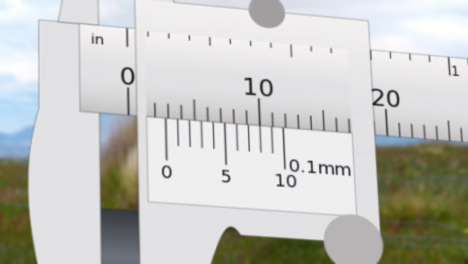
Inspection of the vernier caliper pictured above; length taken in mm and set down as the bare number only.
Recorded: 2.8
